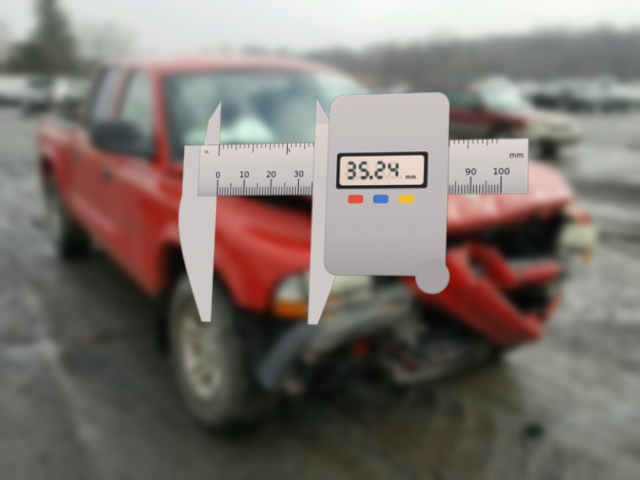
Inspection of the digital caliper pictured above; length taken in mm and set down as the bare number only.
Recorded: 35.24
